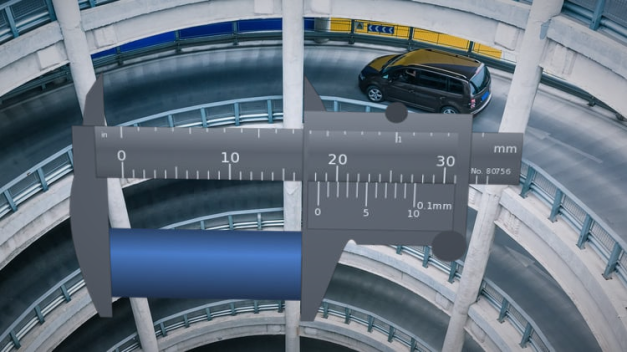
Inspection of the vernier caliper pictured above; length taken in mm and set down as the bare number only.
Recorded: 18.3
